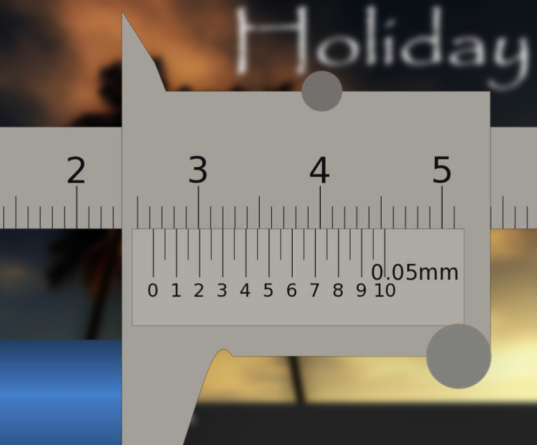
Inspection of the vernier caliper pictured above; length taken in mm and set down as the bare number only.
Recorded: 26.3
